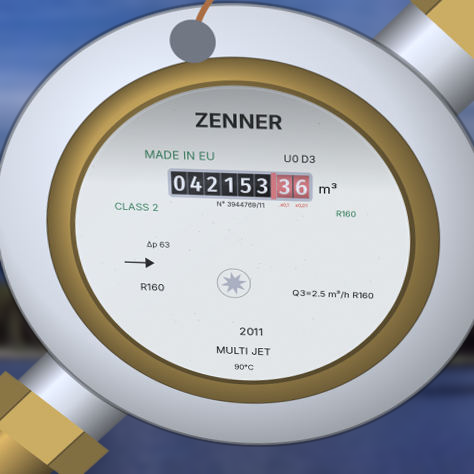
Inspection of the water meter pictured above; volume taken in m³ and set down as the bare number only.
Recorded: 42153.36
